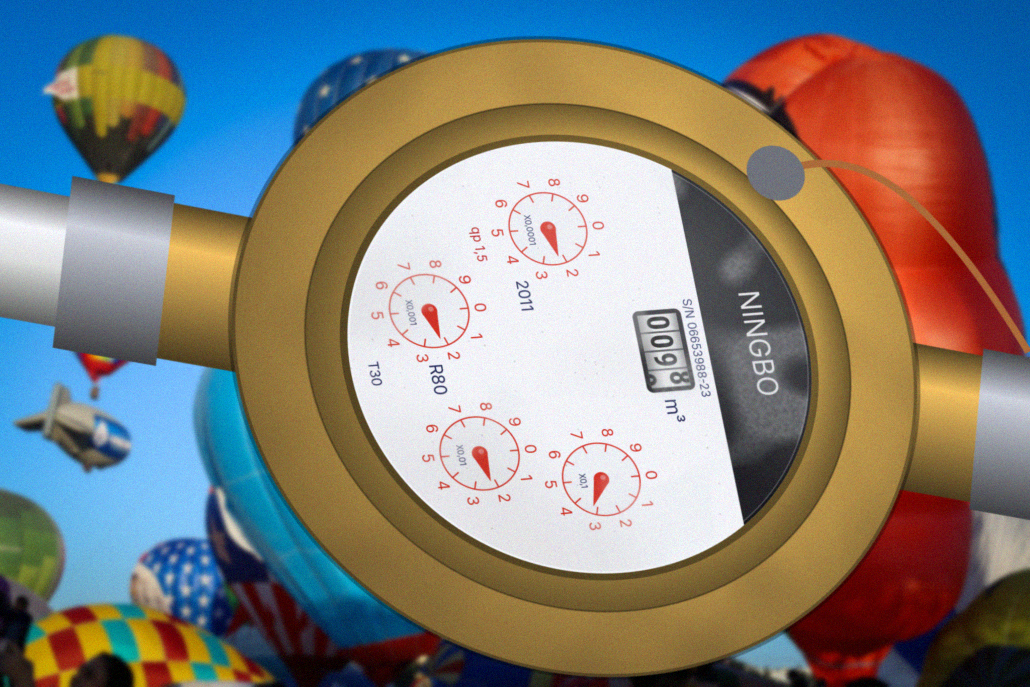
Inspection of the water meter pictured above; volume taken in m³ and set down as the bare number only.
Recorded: 98.3222
